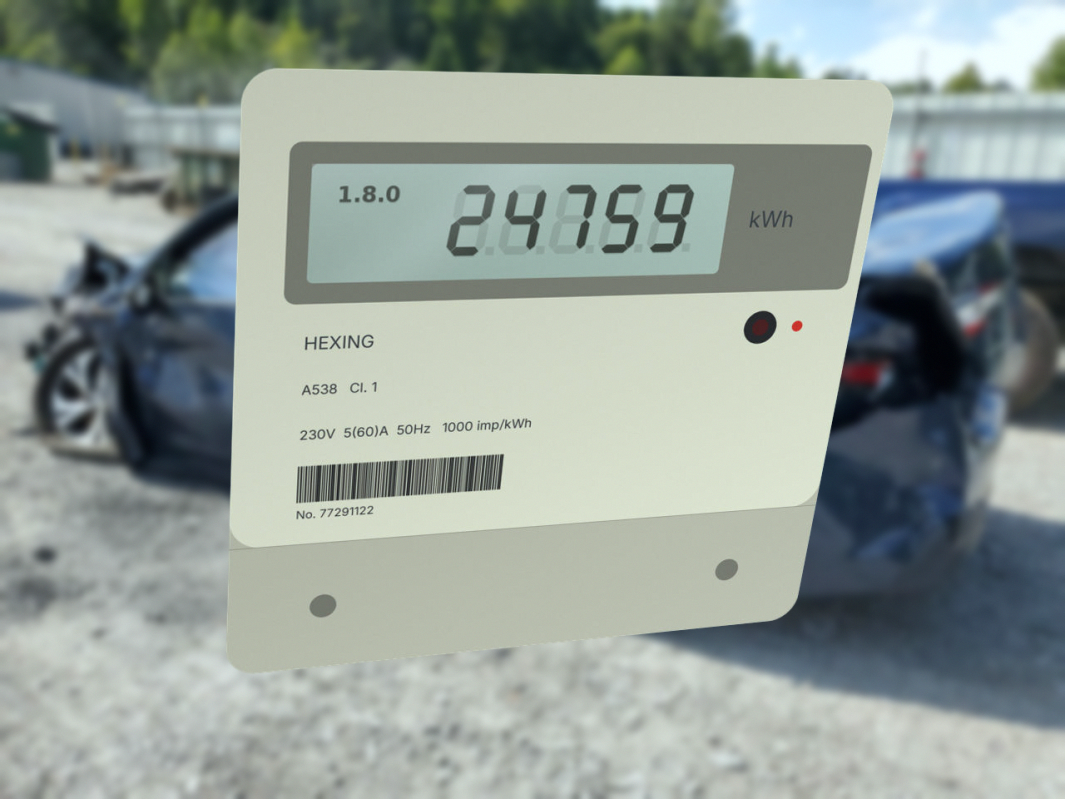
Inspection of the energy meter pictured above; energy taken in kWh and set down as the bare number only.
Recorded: 24759
